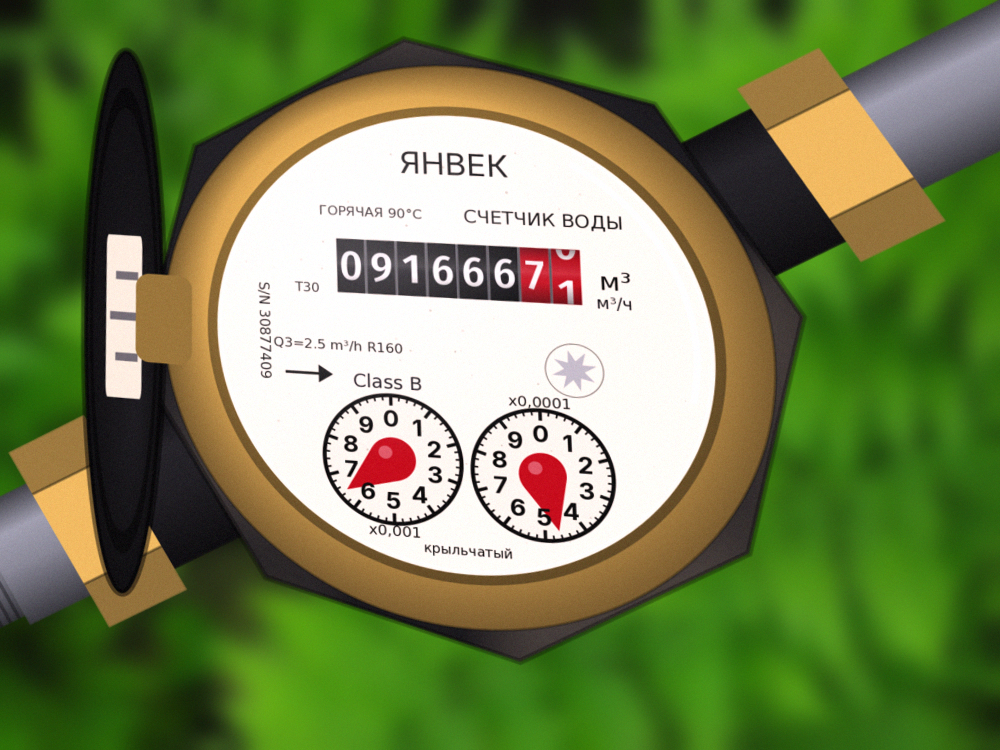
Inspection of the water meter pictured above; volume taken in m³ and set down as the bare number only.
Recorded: 91666.7064
